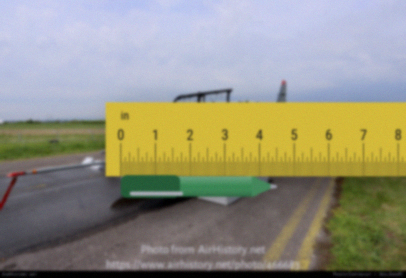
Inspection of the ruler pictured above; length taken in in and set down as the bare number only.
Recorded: 4.5
